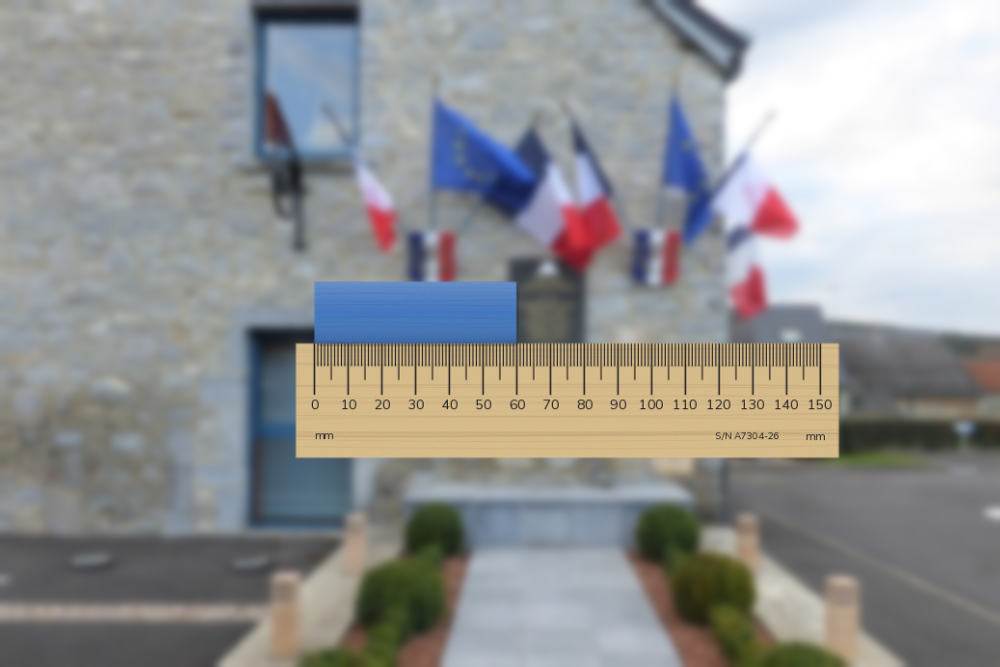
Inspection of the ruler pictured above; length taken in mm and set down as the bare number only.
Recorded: 60
